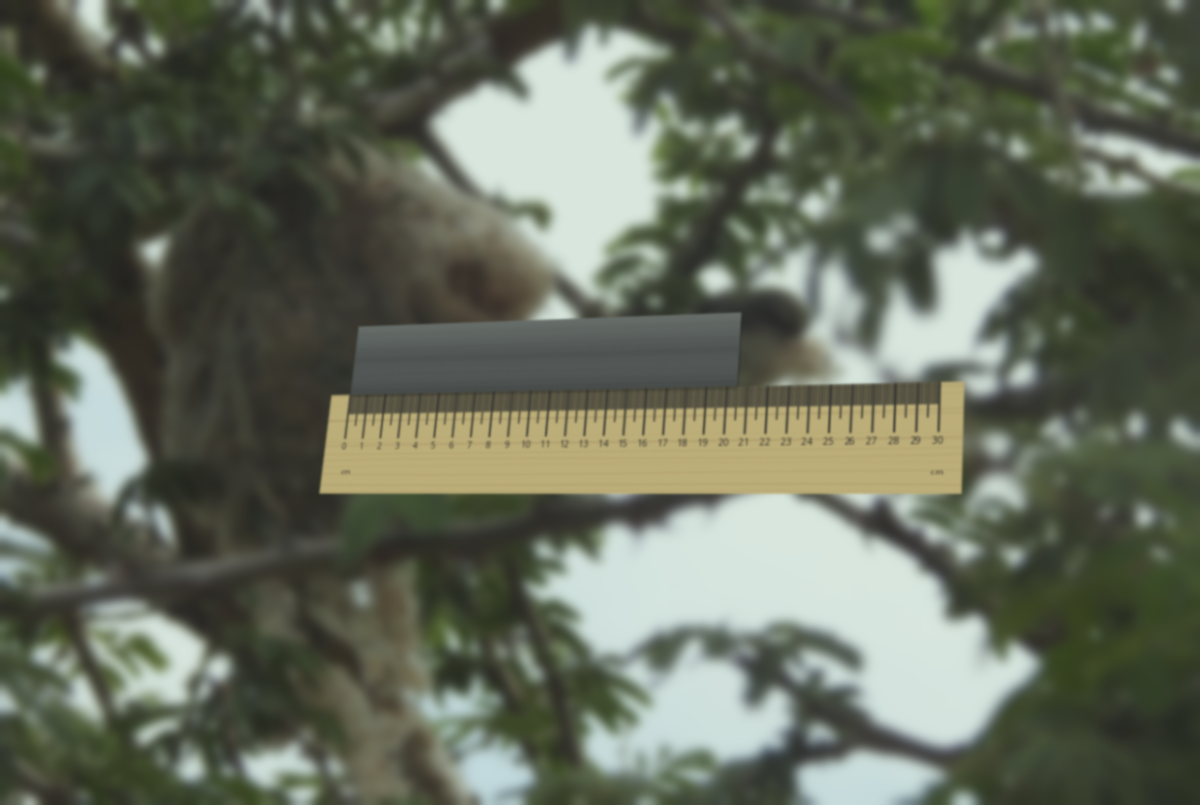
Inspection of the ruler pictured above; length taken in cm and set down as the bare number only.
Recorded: 20.5
